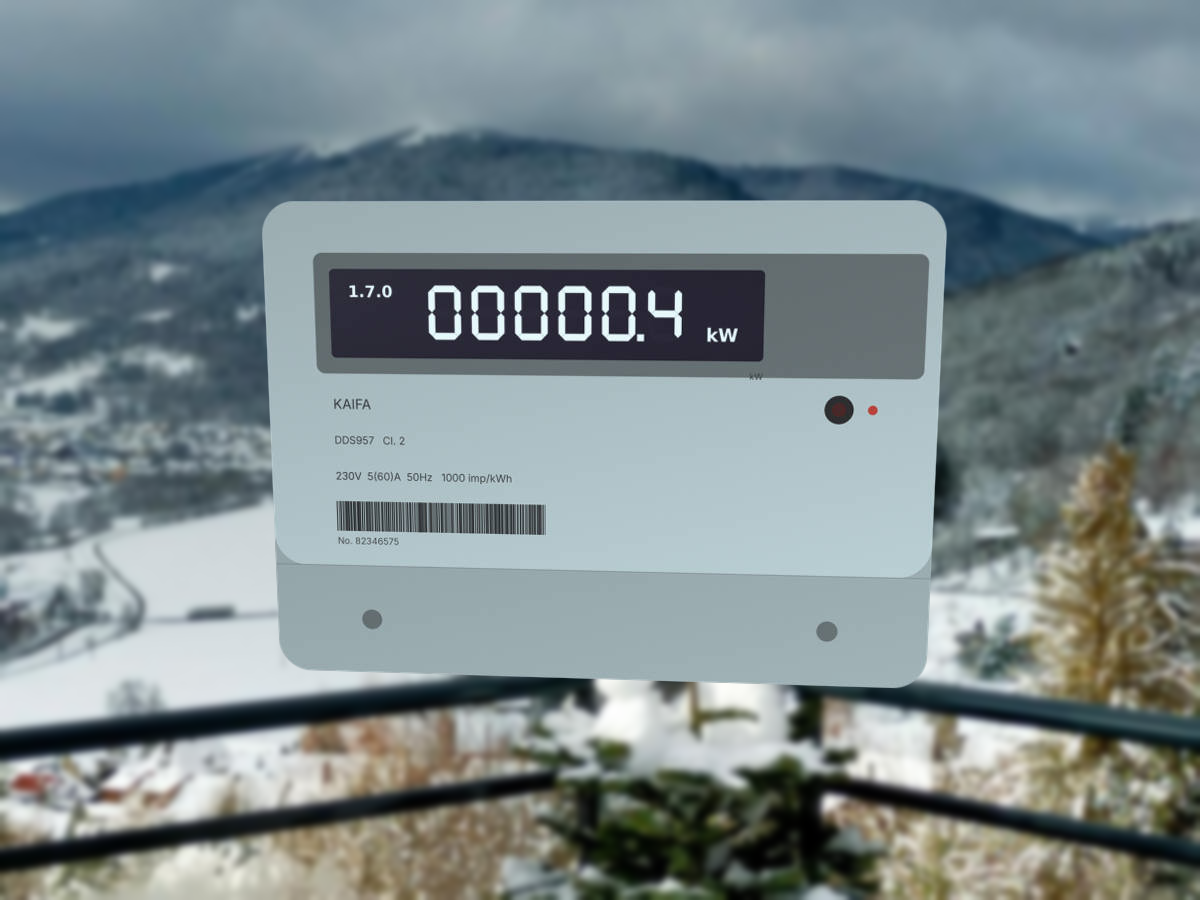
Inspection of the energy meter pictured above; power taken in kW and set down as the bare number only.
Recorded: 0.4
